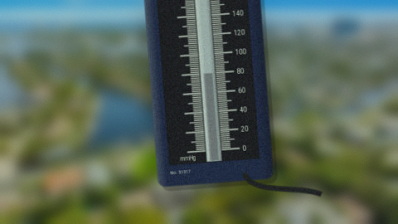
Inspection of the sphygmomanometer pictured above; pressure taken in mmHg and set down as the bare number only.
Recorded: 80
